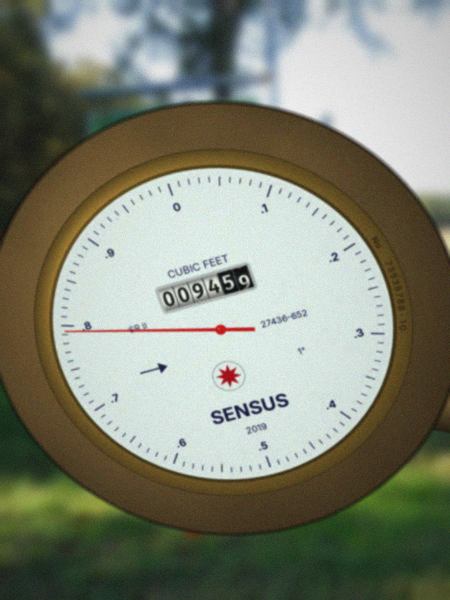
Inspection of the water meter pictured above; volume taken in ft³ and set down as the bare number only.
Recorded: 9458.79
